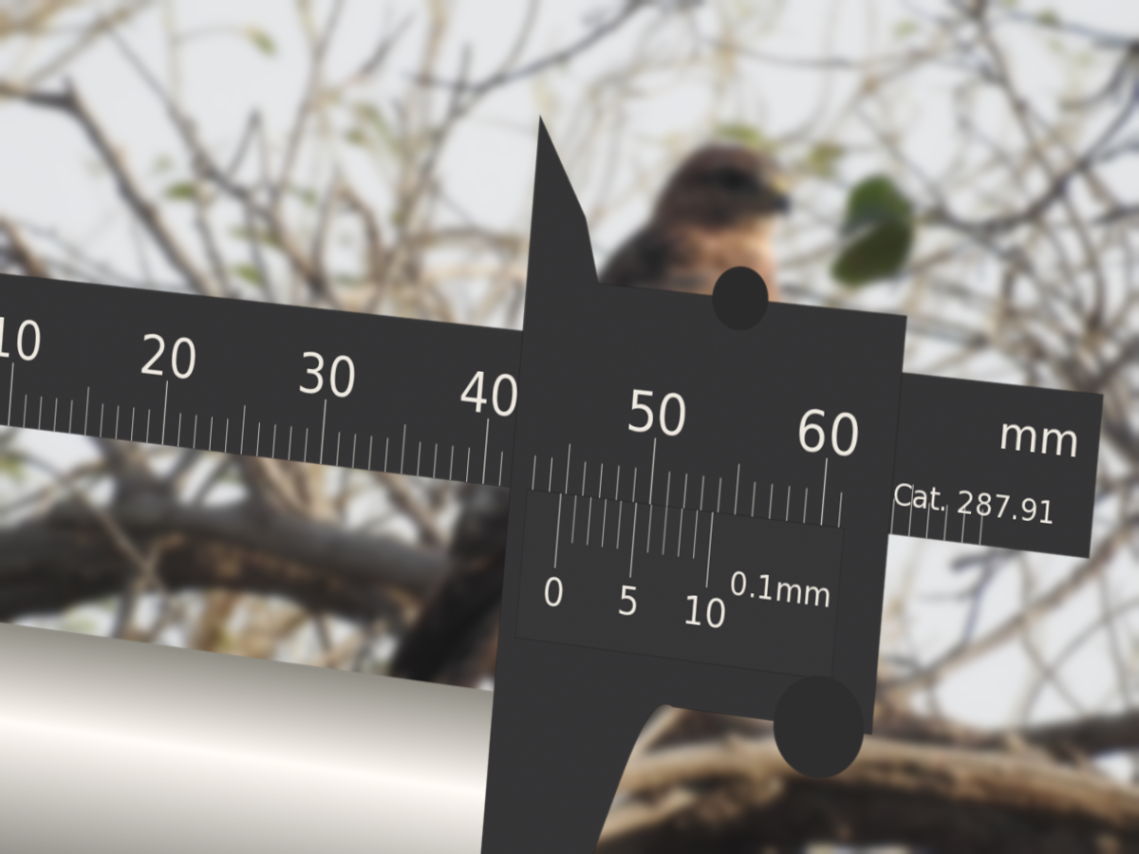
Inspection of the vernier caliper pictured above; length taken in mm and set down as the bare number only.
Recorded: 44.7
